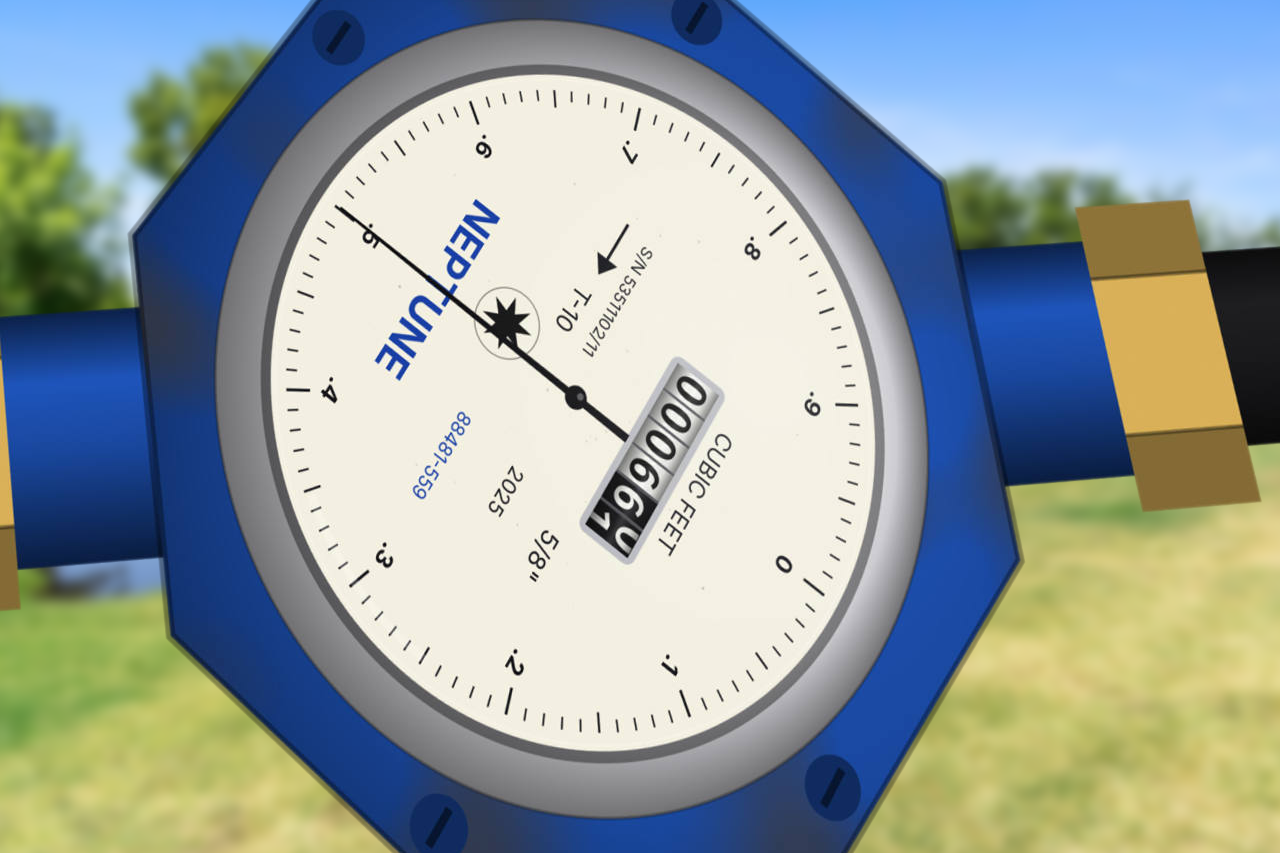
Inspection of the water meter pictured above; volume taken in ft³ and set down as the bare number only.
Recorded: 660.50
